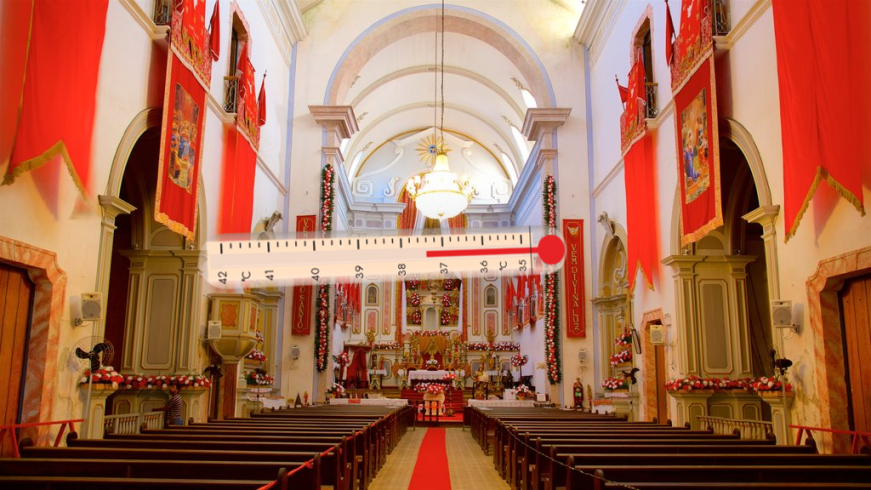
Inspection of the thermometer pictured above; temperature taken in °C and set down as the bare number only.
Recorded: 37.4
